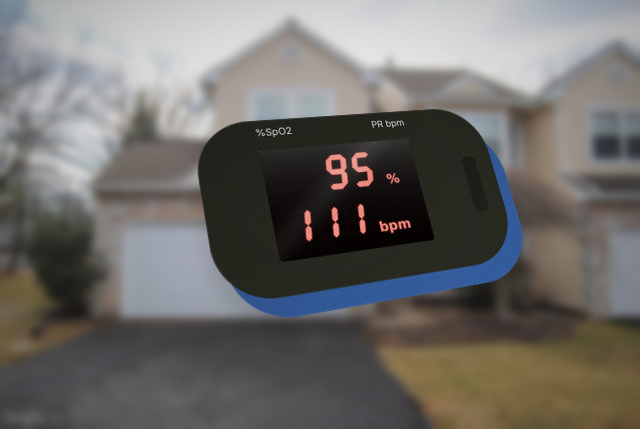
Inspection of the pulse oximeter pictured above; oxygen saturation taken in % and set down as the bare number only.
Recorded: 95
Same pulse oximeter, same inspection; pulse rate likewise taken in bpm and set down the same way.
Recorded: 111
